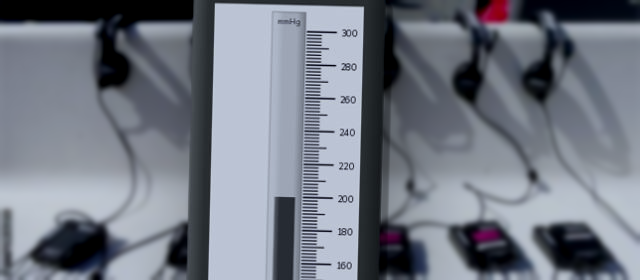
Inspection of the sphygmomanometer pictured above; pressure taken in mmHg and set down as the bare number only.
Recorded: 200
